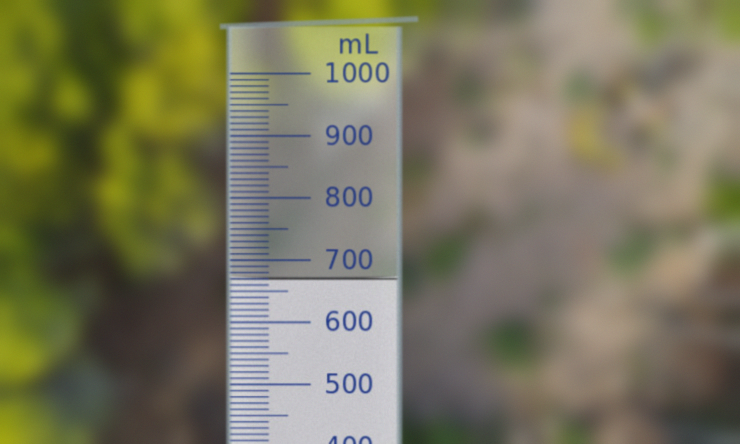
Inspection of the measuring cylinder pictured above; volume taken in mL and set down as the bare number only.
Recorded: 670
